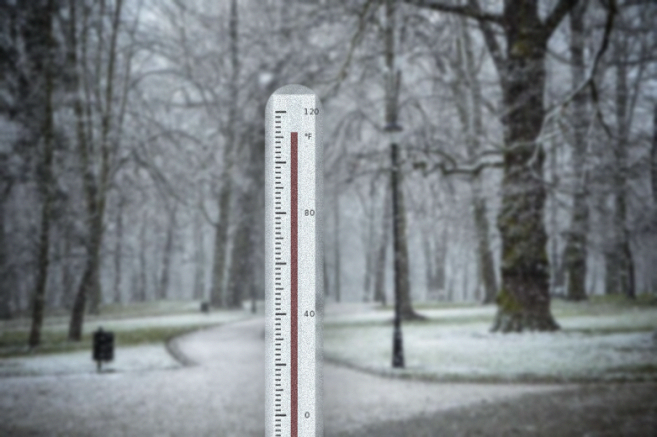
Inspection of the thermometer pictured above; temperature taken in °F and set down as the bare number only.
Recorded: 112
